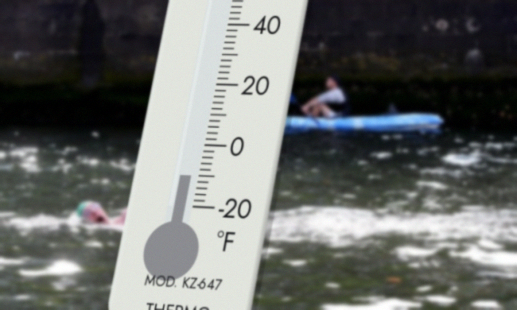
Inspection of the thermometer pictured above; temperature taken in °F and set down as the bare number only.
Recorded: -10
